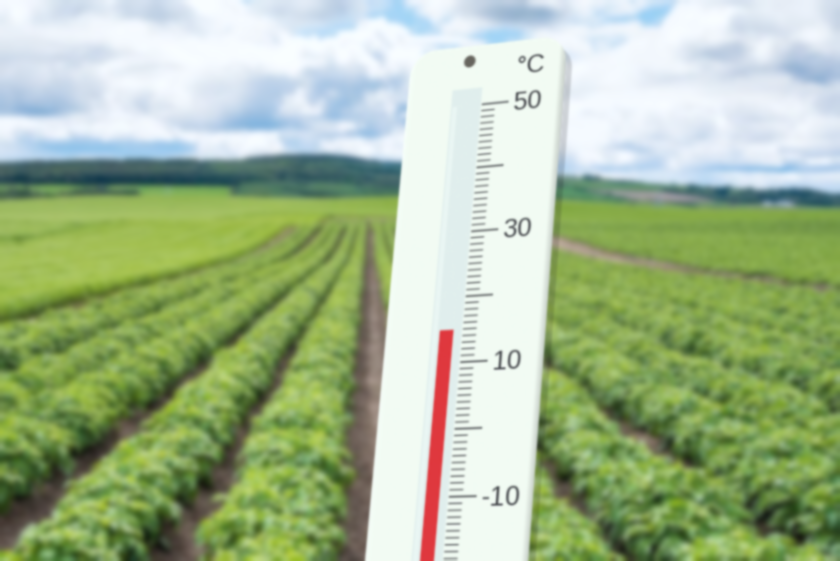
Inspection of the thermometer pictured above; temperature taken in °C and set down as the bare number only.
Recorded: 15
